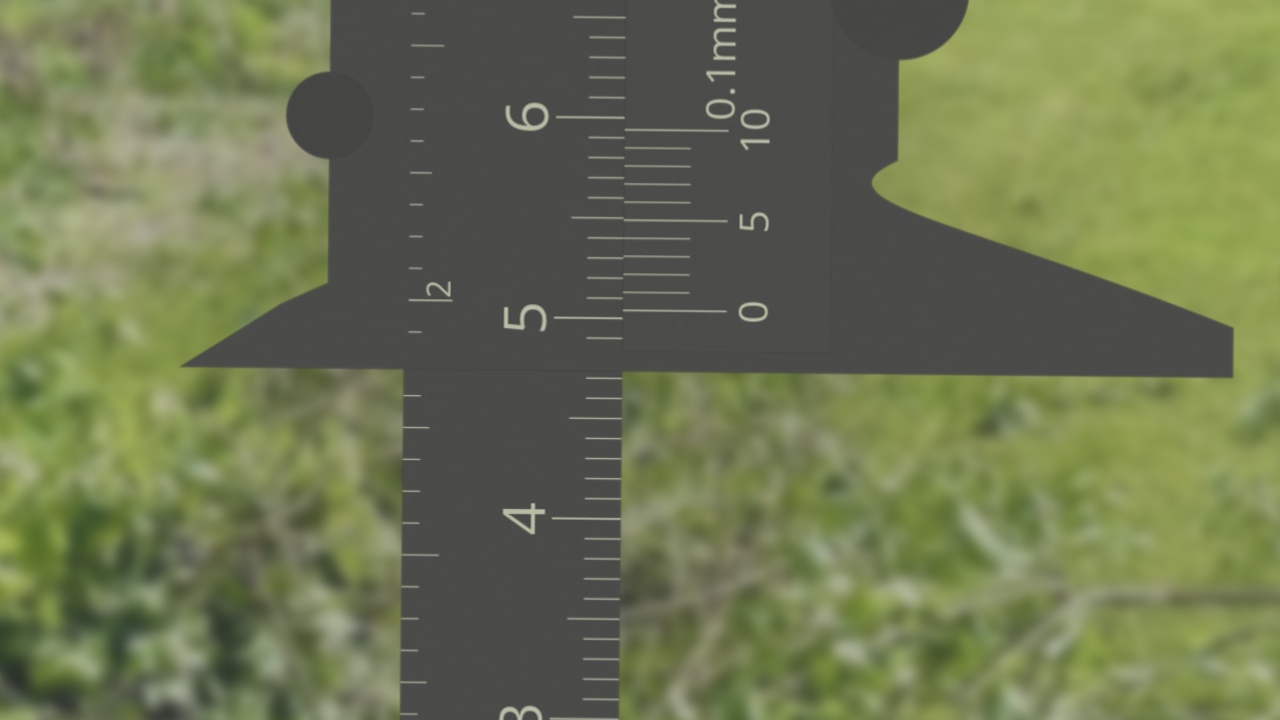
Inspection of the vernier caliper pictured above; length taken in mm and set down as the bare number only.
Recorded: 50.4
